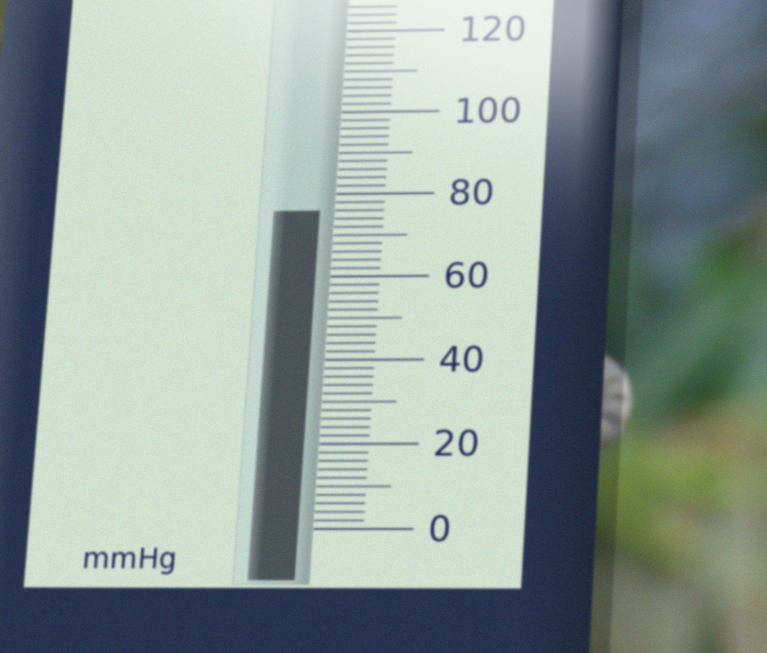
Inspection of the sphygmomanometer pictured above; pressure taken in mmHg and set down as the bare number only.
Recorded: 76
